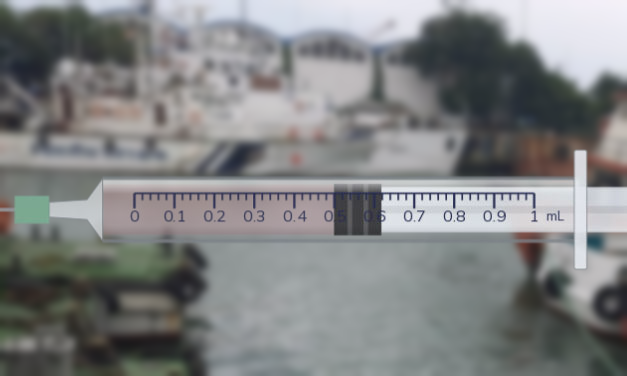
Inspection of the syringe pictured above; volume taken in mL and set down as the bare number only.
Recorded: 0.5
